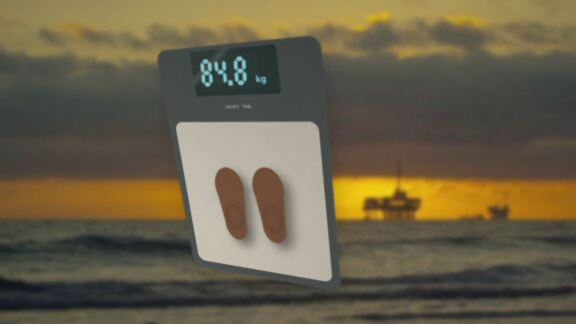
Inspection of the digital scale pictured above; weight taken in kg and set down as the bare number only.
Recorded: 84.8
